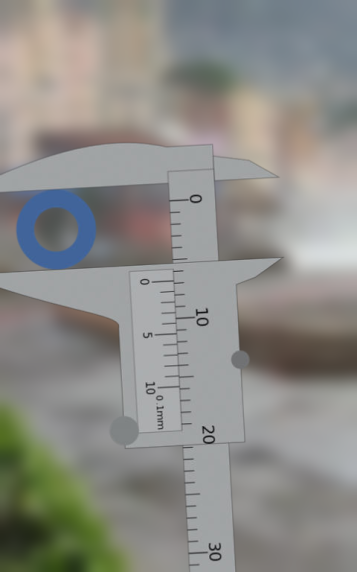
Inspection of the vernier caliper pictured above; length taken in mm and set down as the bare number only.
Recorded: 6.8
